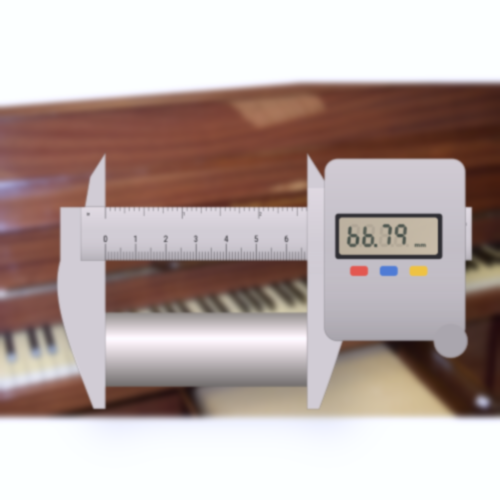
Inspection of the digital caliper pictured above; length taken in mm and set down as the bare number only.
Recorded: 66.79
